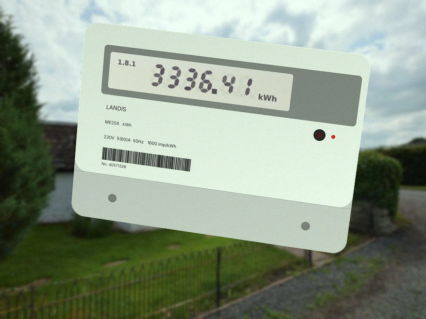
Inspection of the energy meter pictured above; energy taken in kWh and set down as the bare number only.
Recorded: 3336.41
